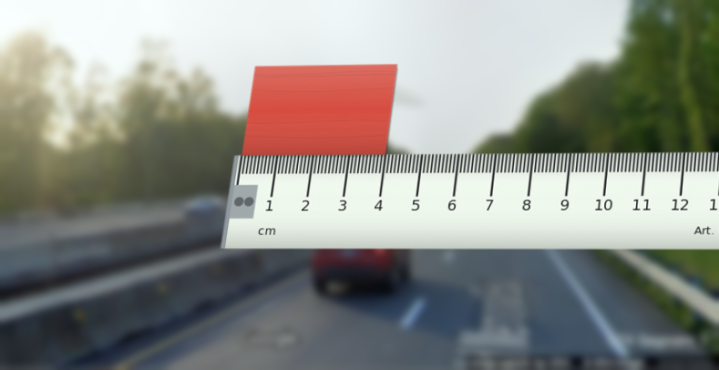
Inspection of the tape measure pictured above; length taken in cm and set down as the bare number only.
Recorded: 4
